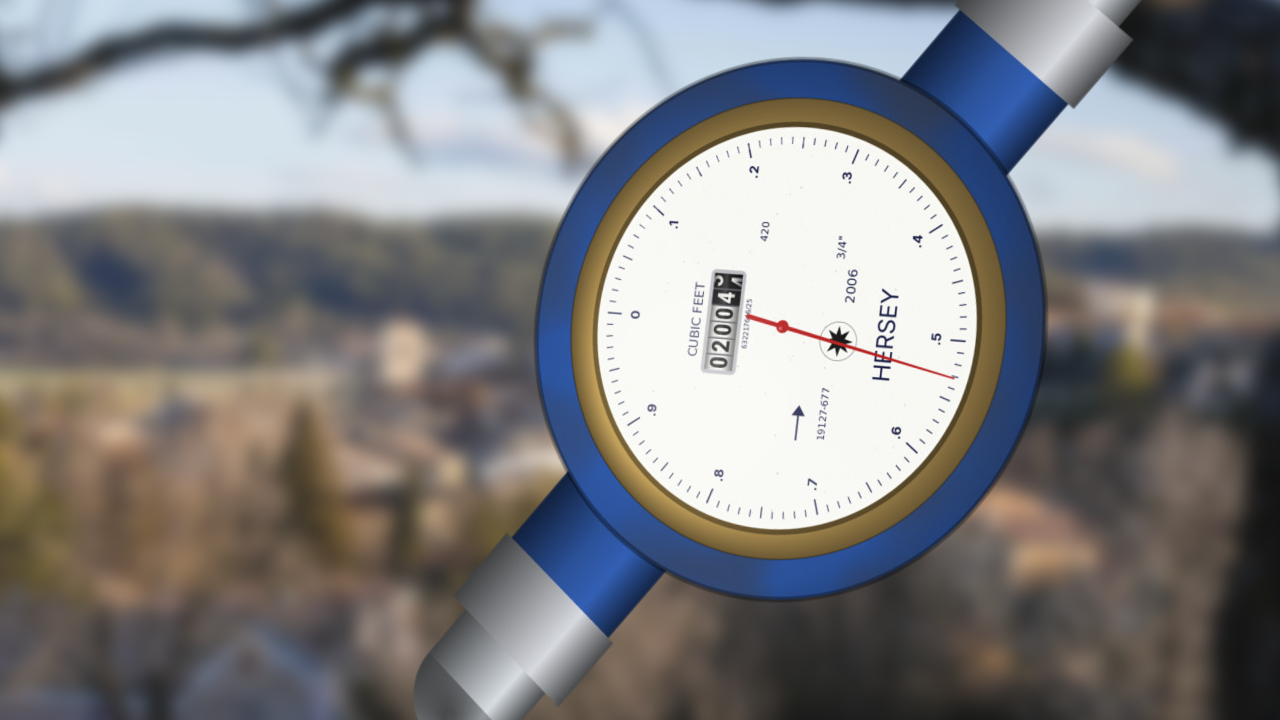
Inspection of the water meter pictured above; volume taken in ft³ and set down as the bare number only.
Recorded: 20043.53
